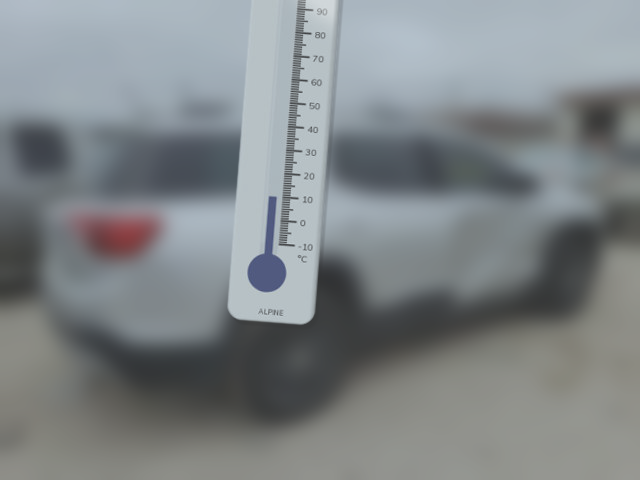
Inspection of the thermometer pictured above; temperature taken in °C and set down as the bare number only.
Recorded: 10
